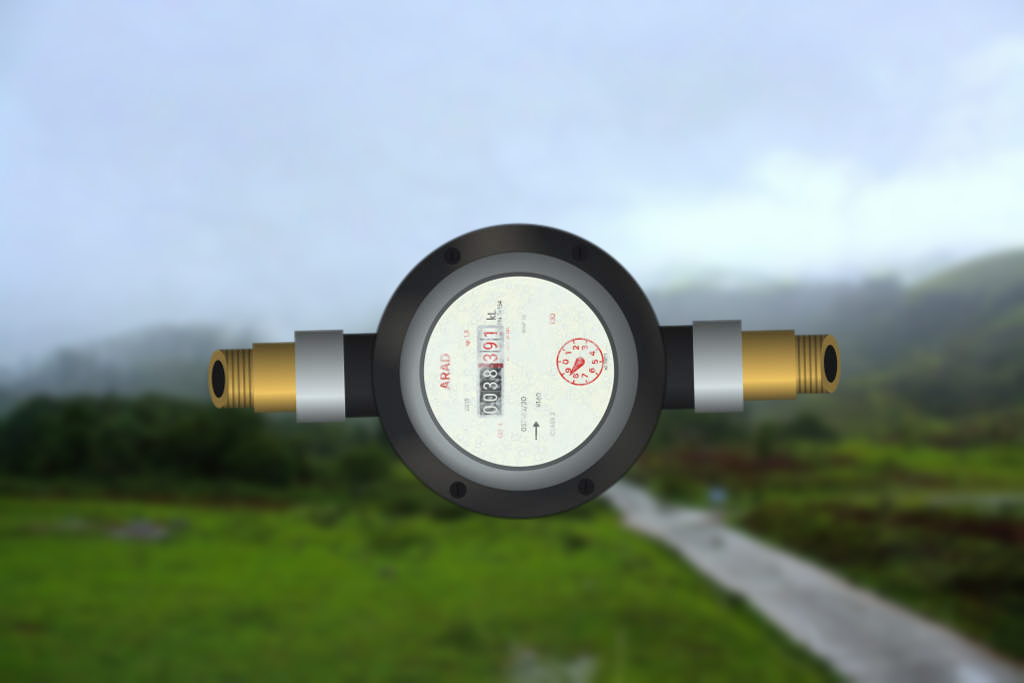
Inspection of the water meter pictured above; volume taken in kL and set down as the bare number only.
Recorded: 38.3918
